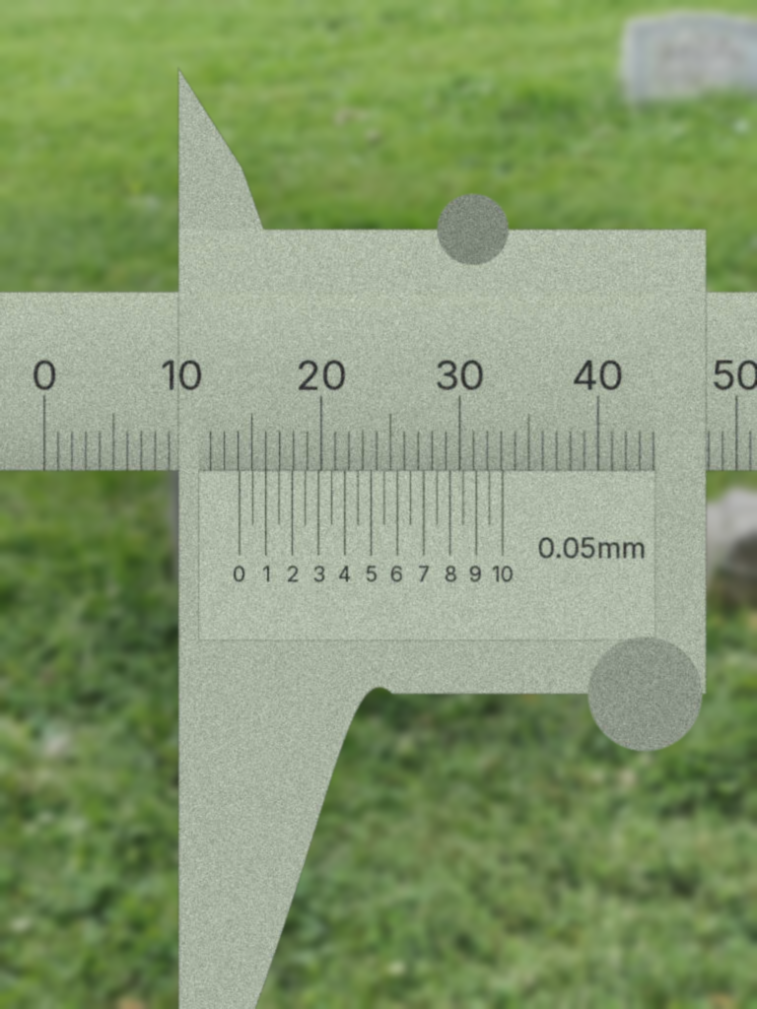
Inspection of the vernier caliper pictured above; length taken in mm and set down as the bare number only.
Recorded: 14.1
